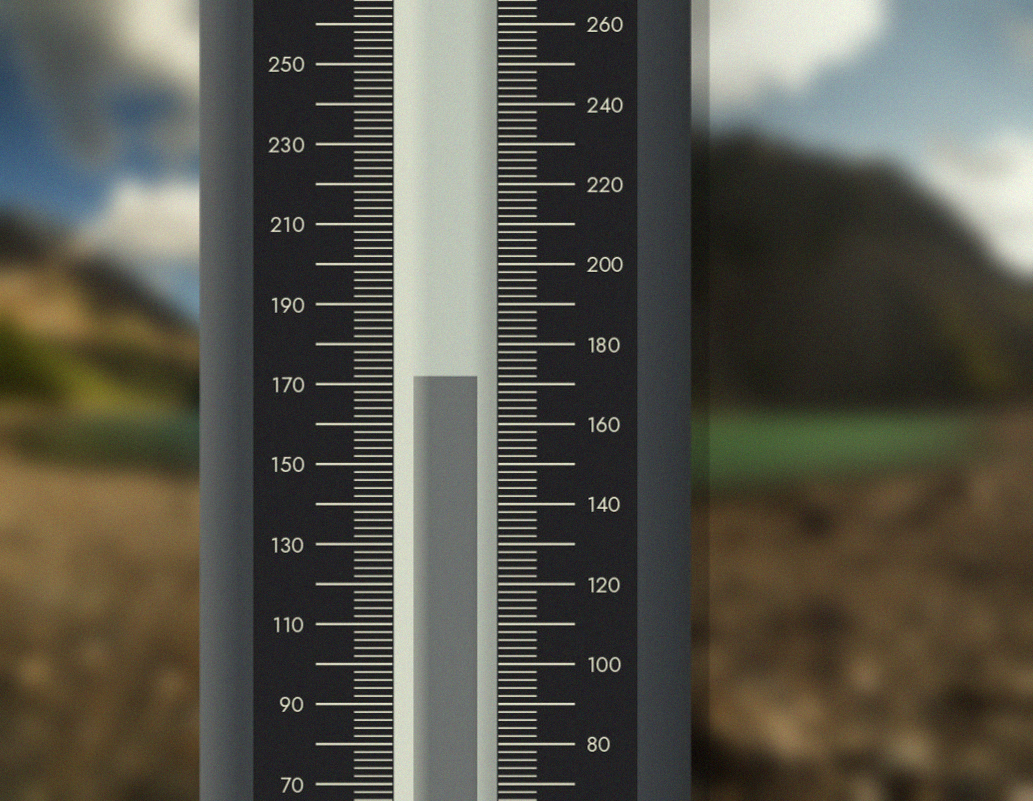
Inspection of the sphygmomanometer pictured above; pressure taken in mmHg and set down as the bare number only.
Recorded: 172
